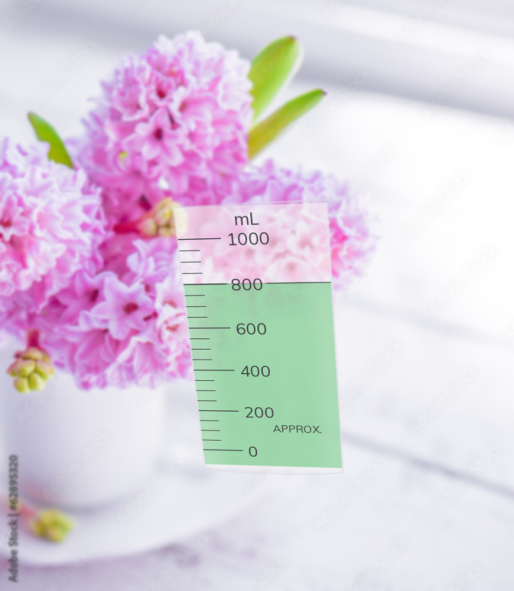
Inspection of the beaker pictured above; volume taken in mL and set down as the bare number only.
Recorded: 800
